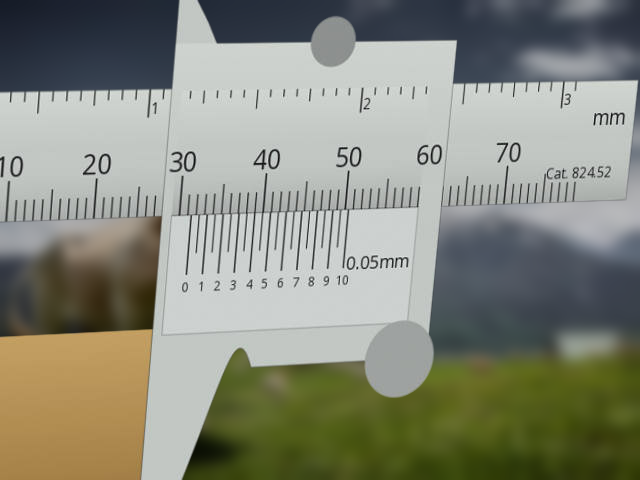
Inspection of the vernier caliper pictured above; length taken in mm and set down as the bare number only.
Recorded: 31.4
